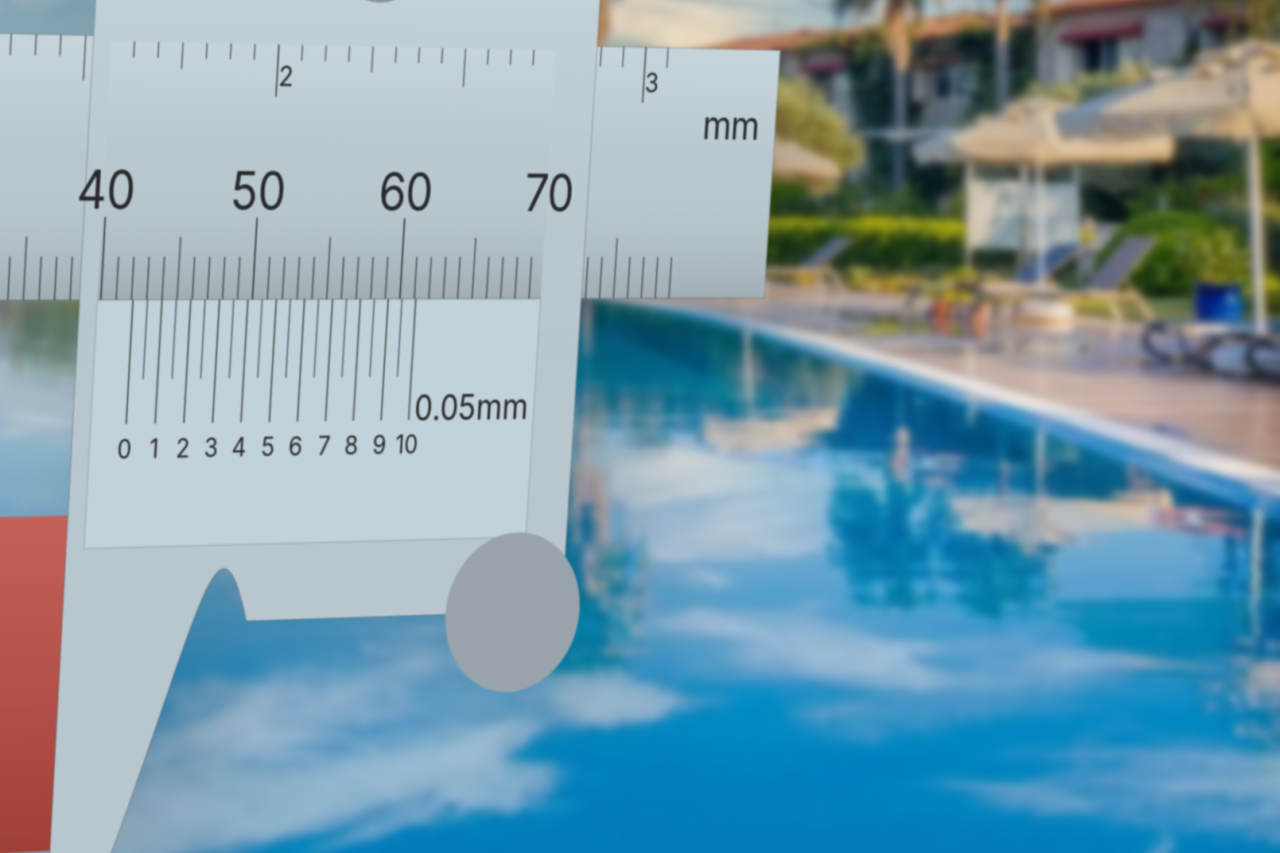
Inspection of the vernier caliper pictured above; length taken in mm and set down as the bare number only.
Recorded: 42.1
